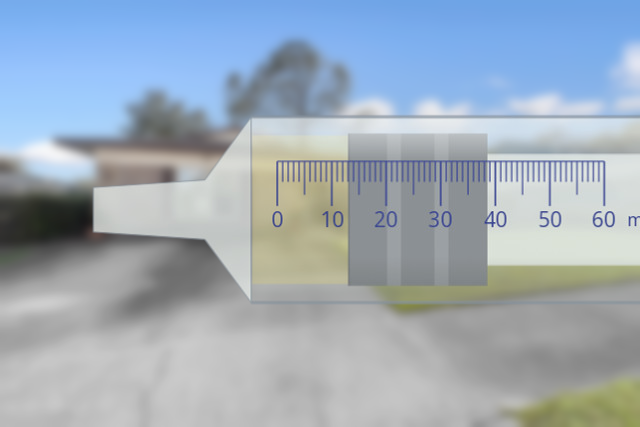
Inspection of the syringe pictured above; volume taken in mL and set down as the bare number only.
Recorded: 13
